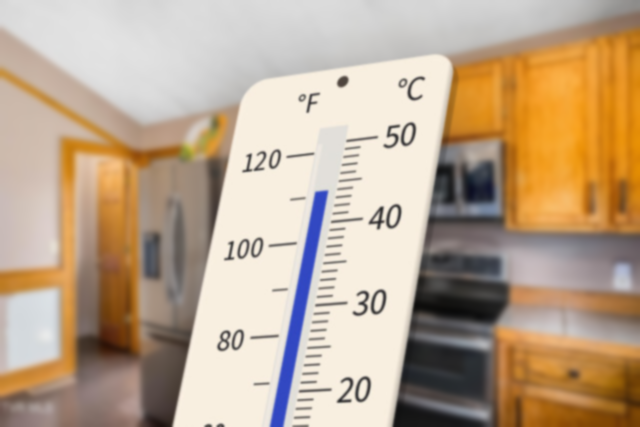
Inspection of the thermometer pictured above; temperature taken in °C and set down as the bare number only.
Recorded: 44
